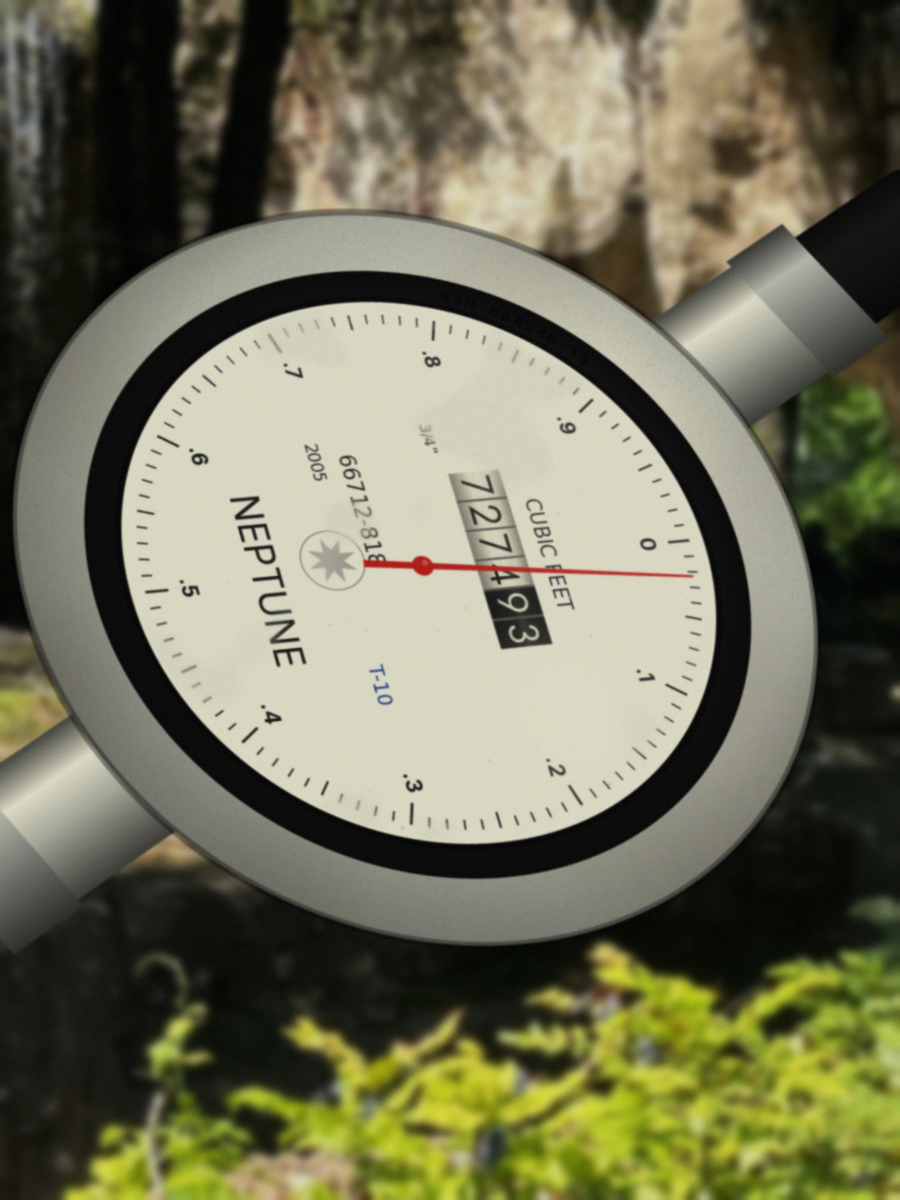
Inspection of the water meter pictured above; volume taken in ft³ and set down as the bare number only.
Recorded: 727493.02
